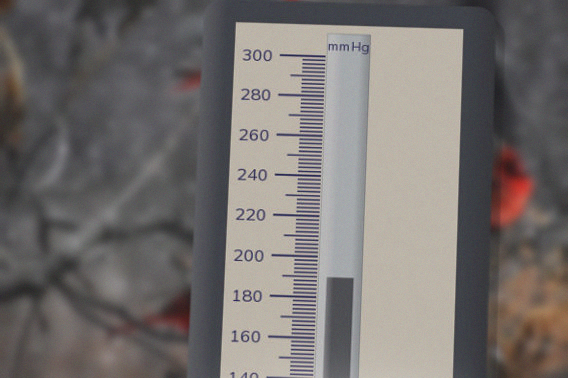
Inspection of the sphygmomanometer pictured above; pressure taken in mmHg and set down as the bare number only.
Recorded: 190
